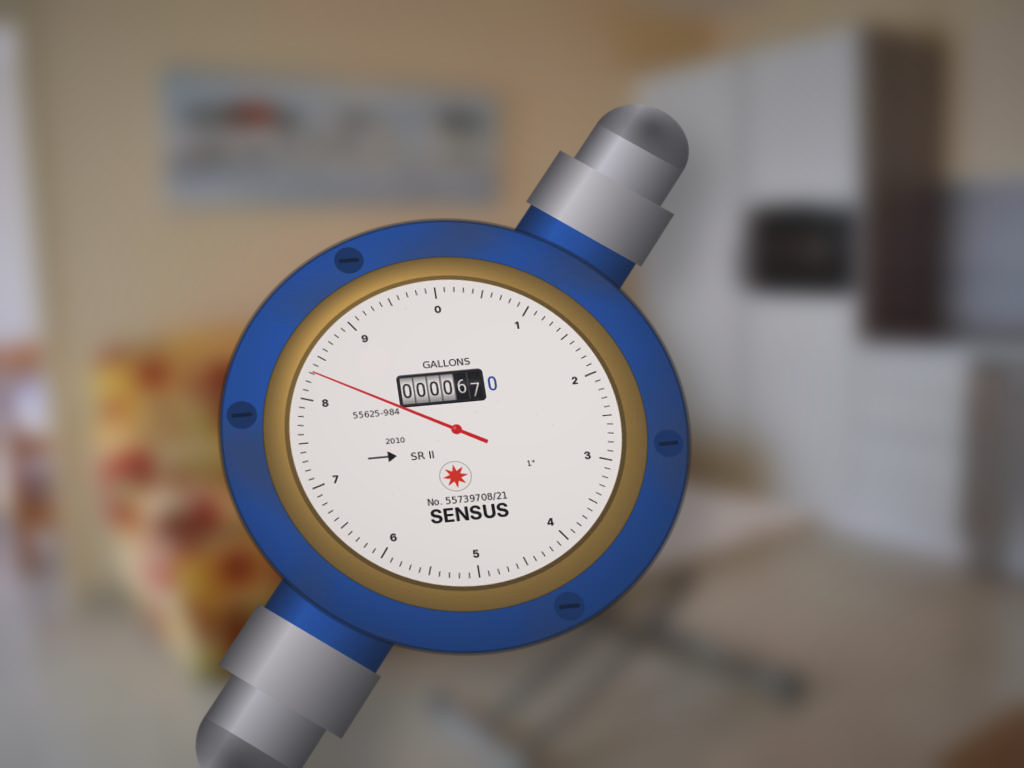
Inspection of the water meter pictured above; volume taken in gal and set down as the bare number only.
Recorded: 668.3
